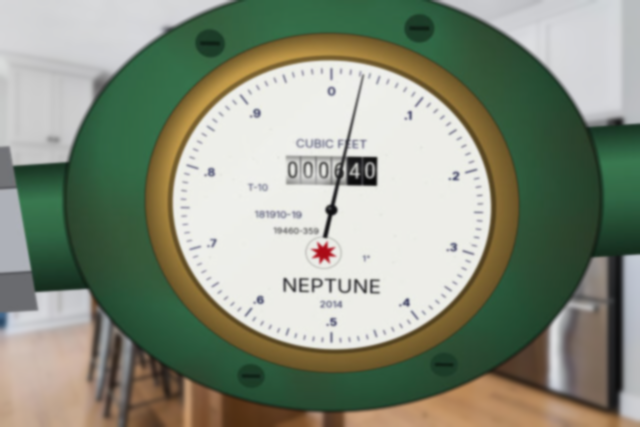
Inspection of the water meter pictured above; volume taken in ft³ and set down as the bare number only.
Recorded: 640.03
